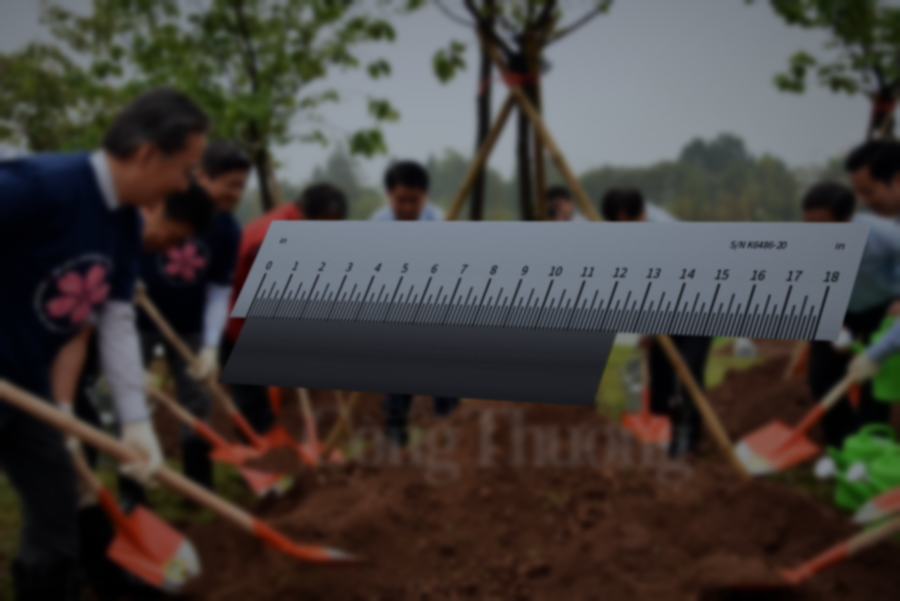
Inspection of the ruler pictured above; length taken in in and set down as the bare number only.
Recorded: 12.5
